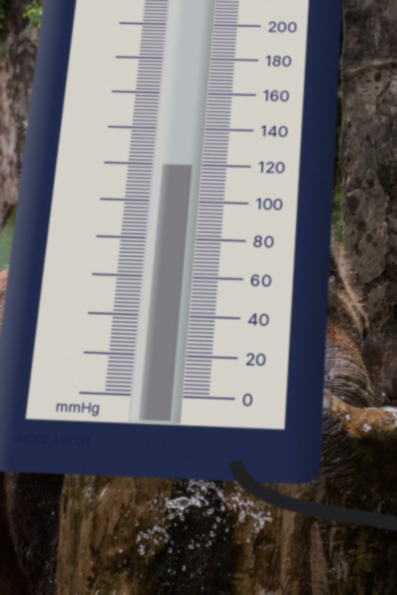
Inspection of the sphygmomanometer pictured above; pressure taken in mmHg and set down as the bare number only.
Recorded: 120
